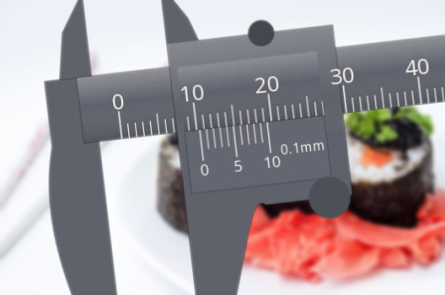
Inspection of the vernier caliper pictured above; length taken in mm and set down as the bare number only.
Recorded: 10.4
